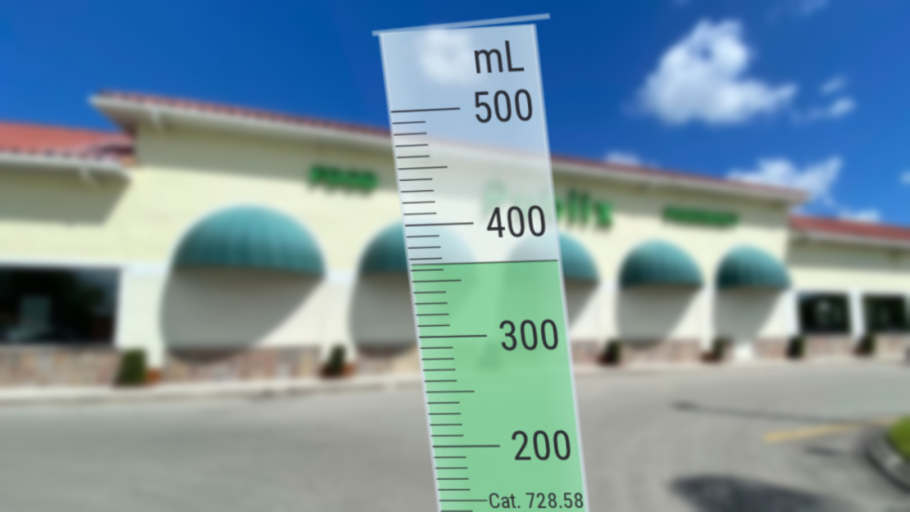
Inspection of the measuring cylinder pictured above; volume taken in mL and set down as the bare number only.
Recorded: 365
